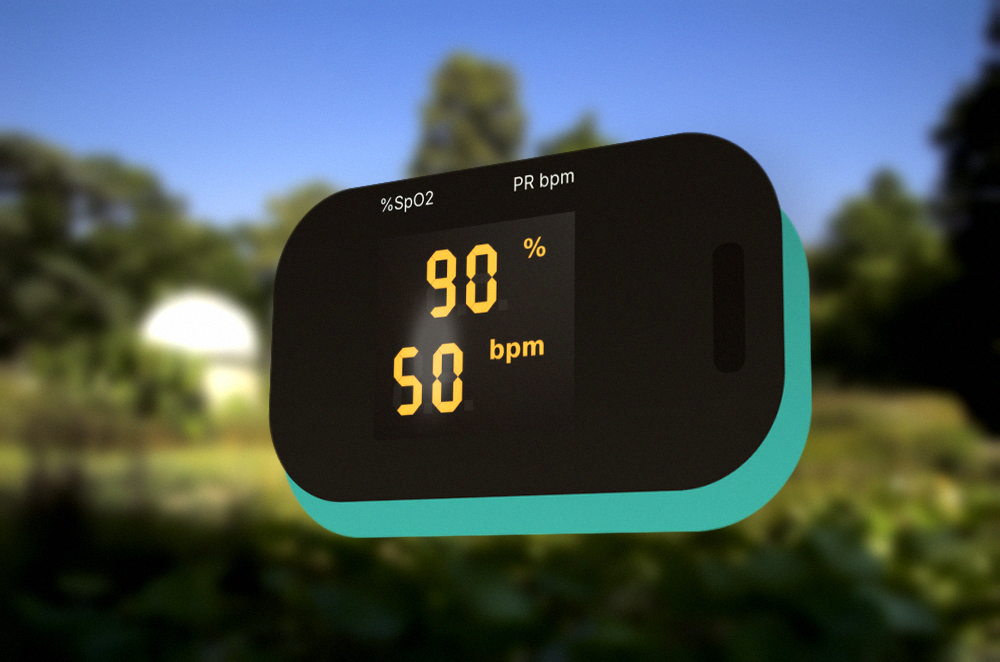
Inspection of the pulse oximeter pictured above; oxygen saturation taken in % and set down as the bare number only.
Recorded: 90
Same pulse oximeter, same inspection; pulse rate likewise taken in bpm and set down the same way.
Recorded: 50
